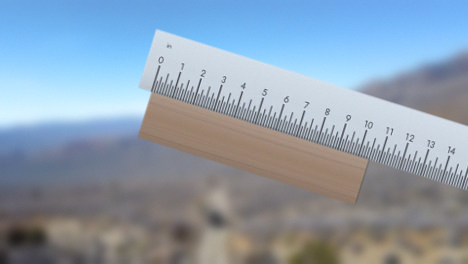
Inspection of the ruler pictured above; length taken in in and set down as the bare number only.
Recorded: 10.5
